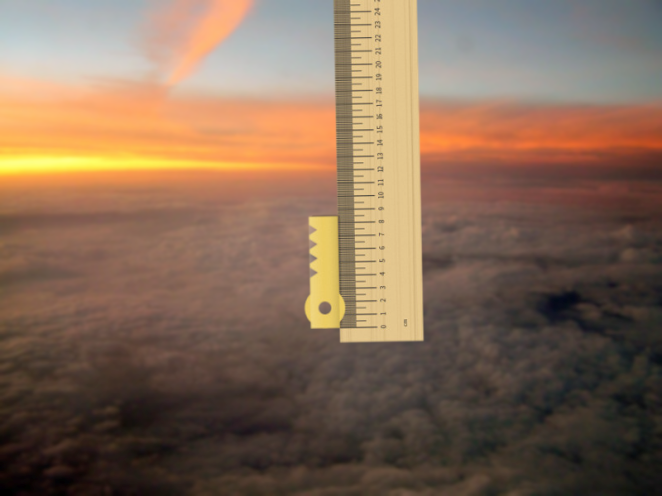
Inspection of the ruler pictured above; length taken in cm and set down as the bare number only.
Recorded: 8.5
